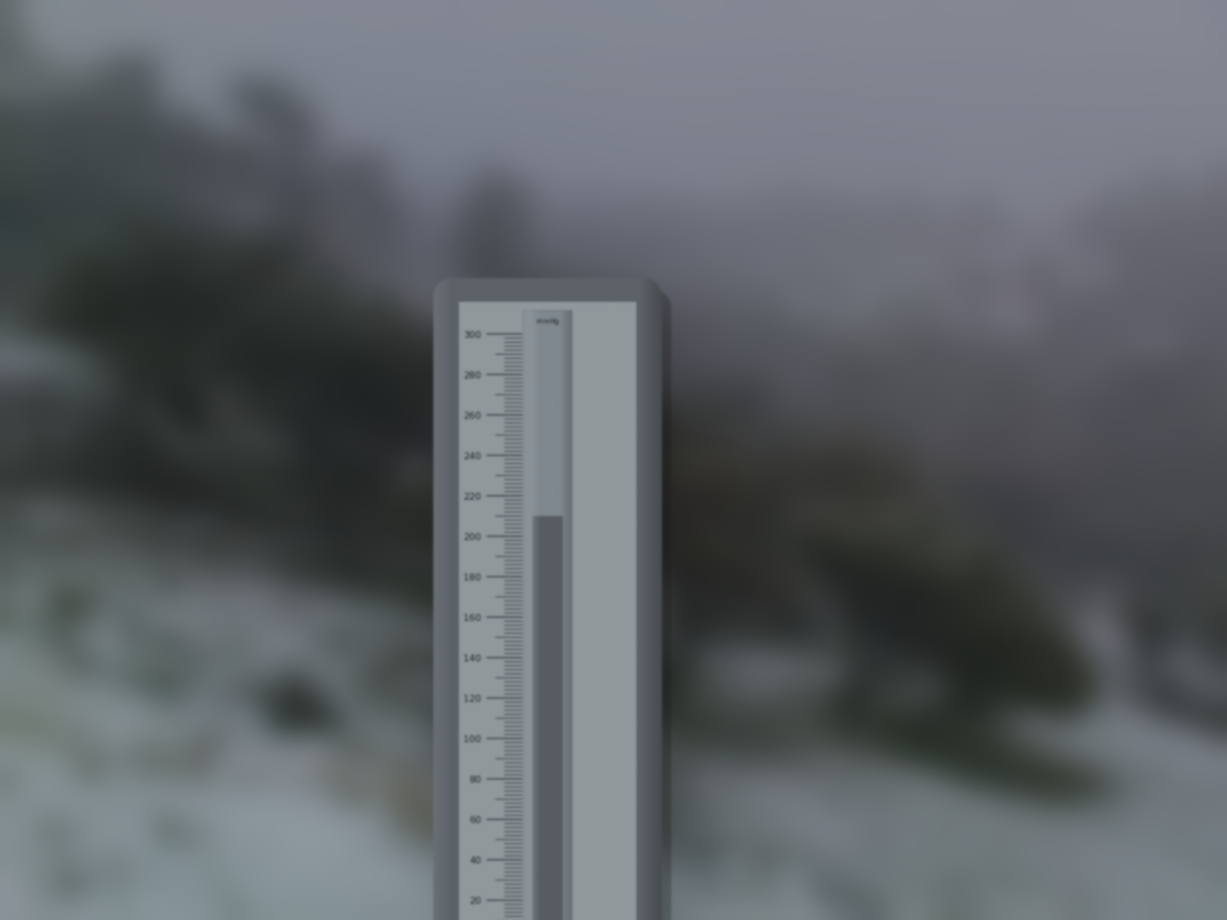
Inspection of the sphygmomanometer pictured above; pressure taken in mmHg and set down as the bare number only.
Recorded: 210
